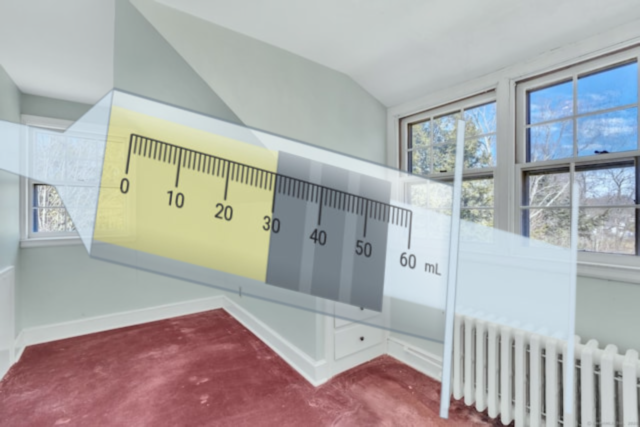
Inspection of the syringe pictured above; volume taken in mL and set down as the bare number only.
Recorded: 30
